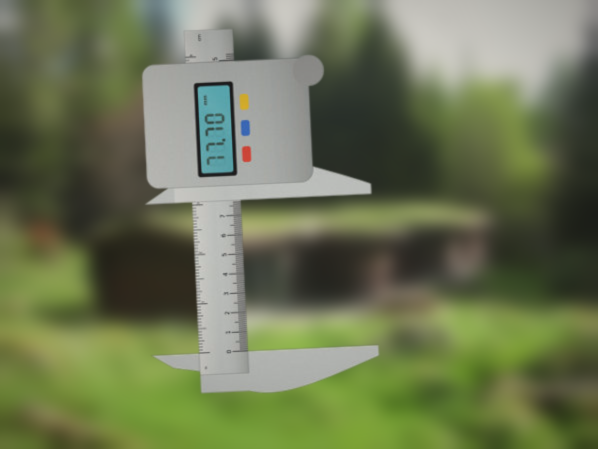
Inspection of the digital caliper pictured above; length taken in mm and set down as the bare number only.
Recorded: 77.70
